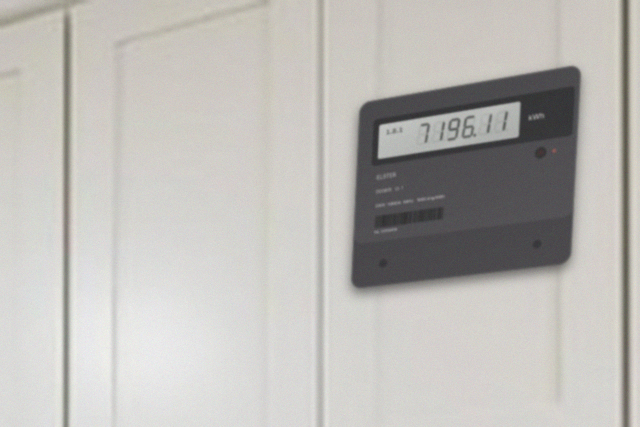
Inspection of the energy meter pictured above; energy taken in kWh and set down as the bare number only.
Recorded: 7196.11
